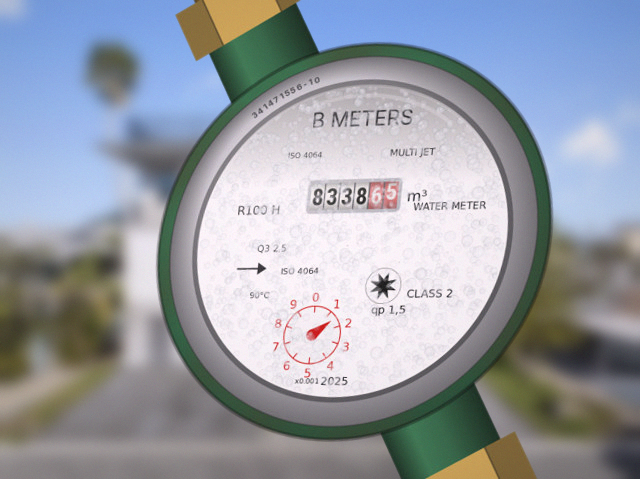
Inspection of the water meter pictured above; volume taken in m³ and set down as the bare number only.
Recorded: 8338.651
